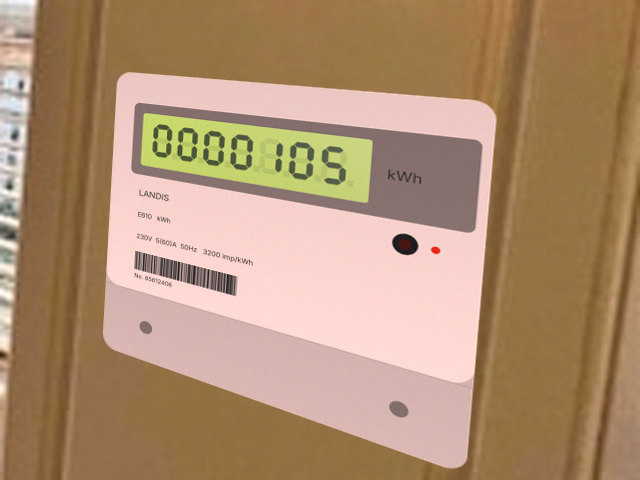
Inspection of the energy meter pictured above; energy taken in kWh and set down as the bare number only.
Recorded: 105
